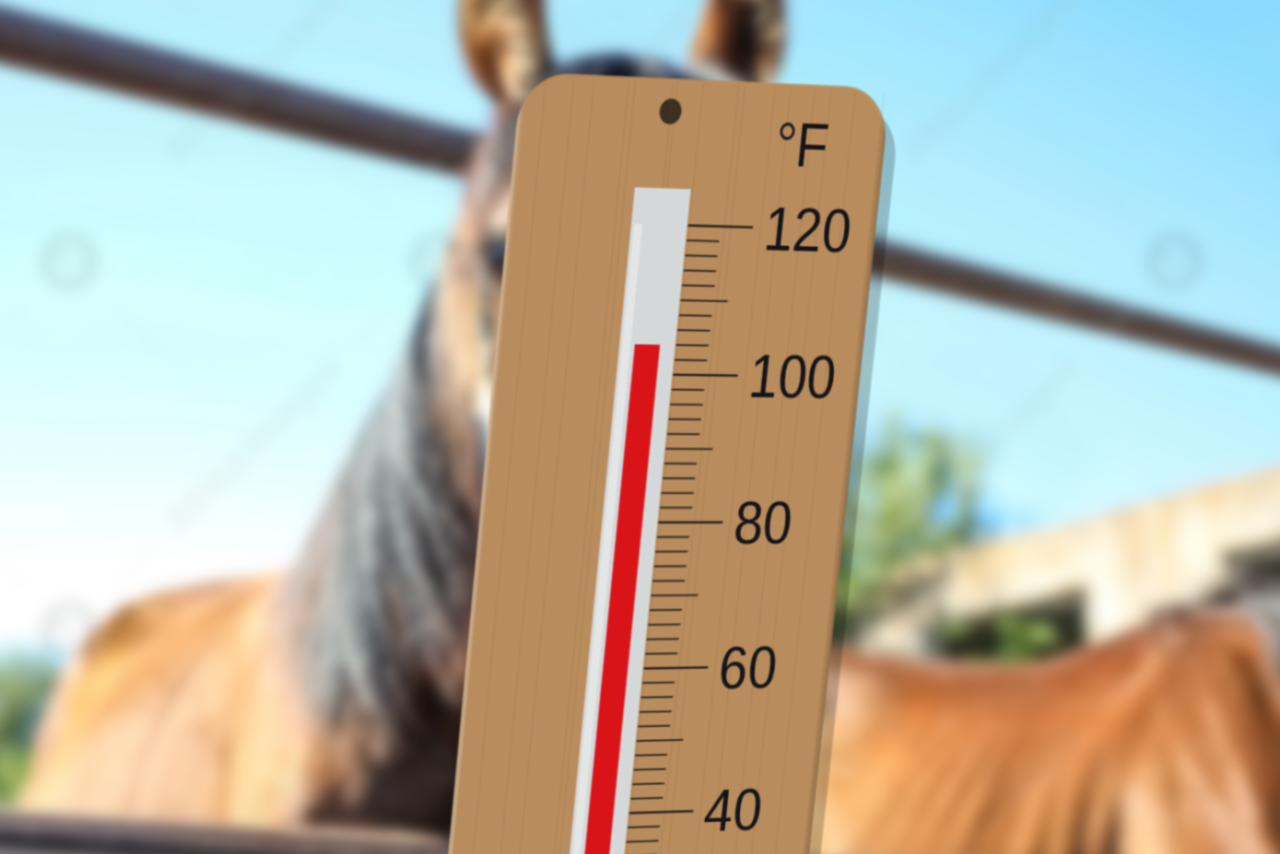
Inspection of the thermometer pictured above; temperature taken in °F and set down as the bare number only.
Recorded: 104
